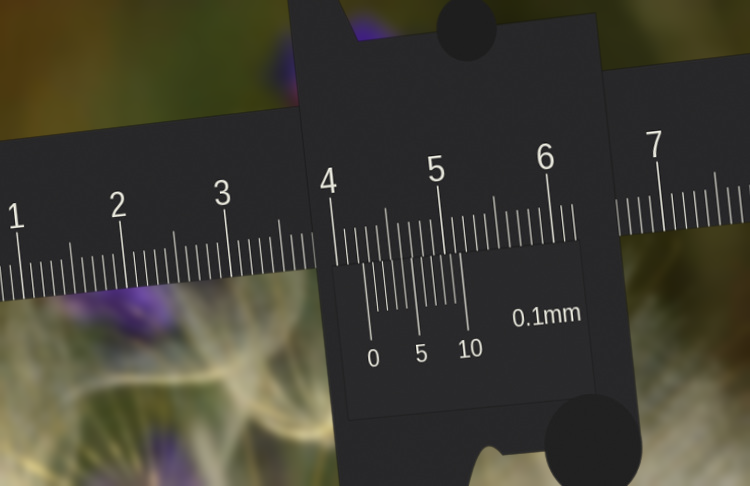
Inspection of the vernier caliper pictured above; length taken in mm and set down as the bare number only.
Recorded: 42.4
